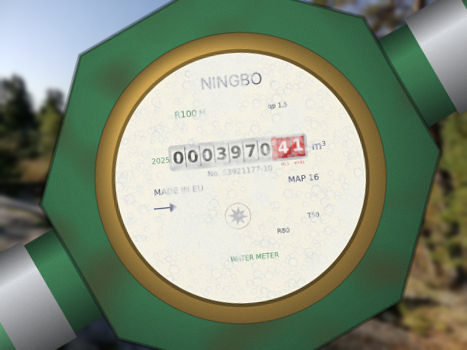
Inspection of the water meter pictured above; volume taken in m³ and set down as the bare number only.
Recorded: 3970.41
